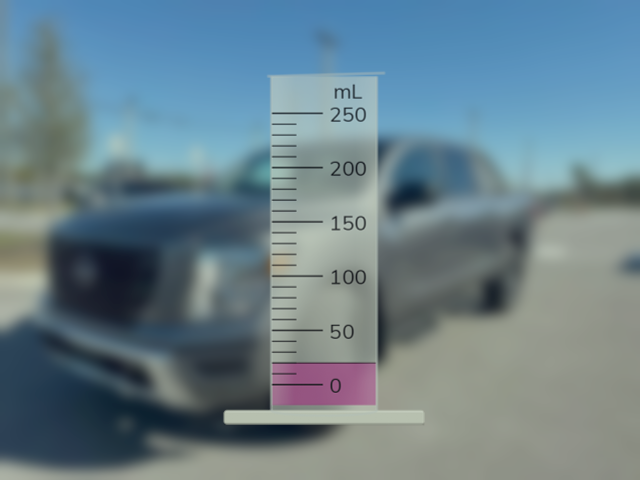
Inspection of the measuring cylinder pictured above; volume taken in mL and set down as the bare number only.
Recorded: 20
